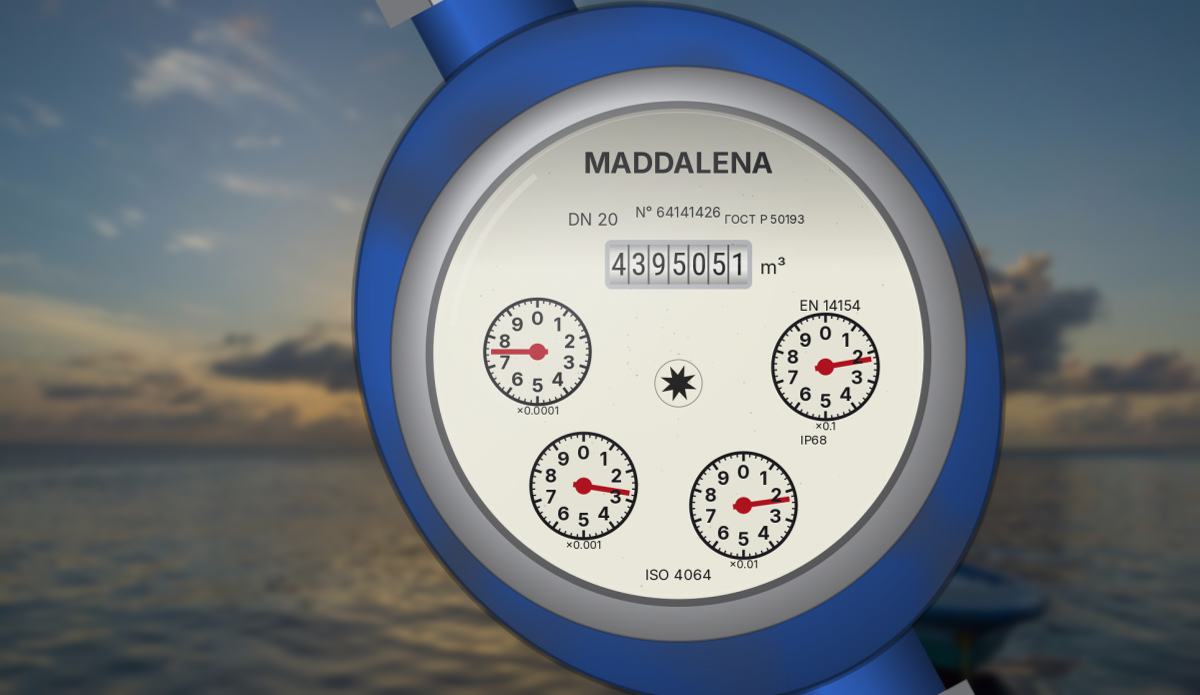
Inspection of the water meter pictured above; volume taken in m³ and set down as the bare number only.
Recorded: 4395051.2227
